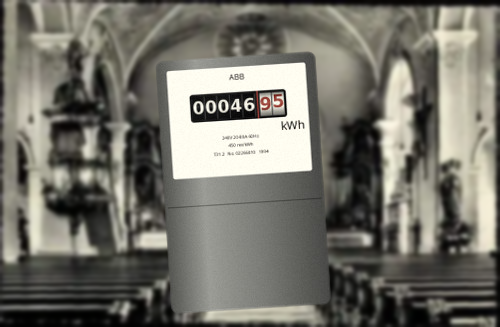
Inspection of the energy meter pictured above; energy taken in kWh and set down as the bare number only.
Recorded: 46.95
